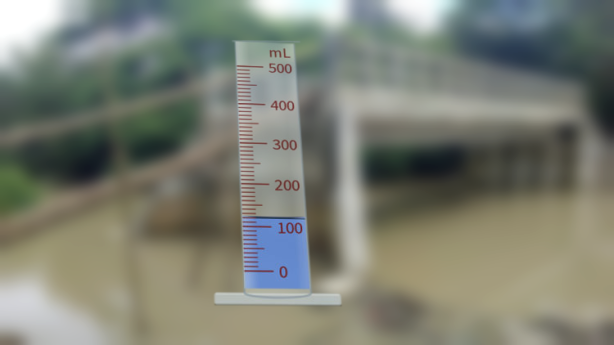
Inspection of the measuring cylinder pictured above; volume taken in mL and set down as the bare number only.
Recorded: 120
